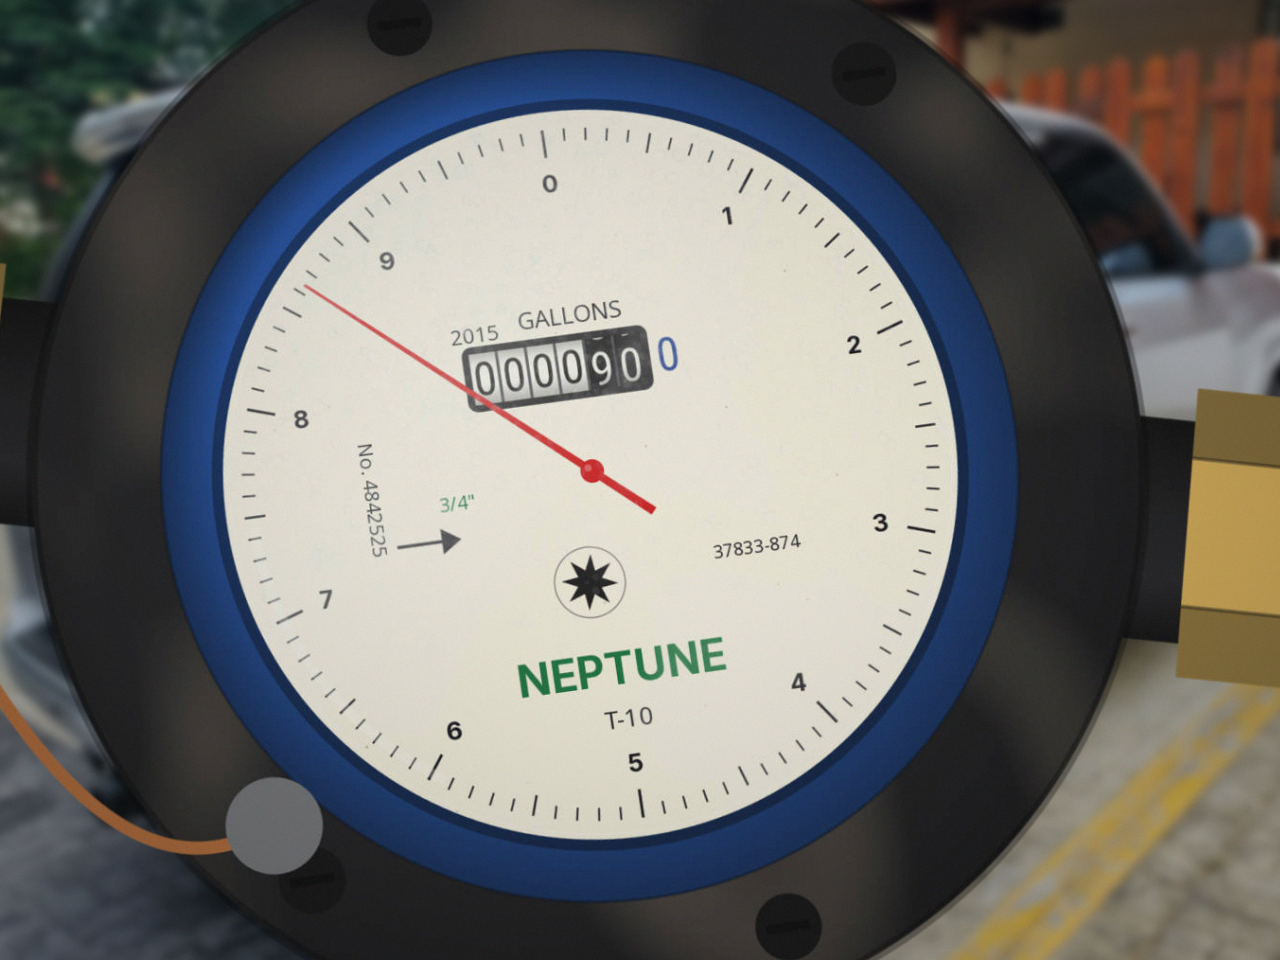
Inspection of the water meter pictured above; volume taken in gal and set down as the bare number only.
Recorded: 898.6
